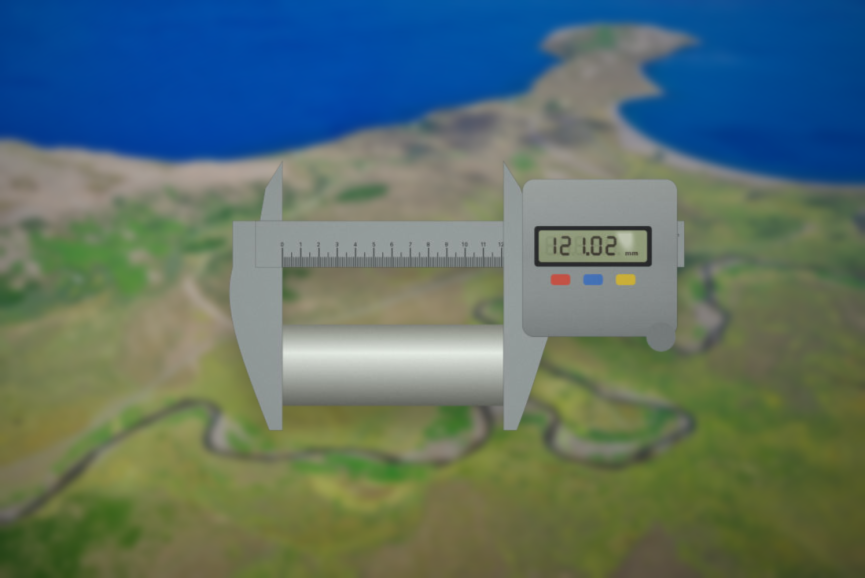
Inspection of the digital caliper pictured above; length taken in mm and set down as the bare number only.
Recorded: 121.02
